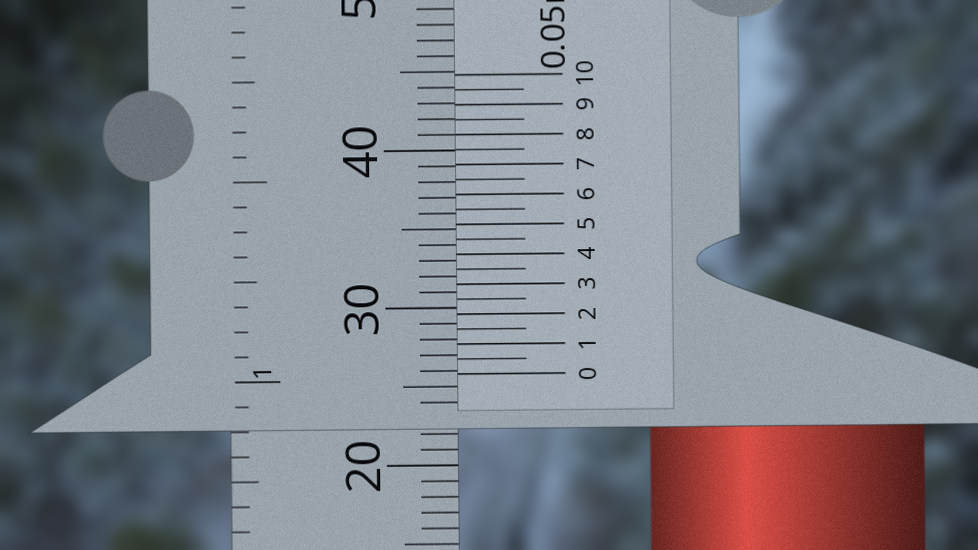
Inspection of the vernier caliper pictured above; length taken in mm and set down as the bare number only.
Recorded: 25.8
